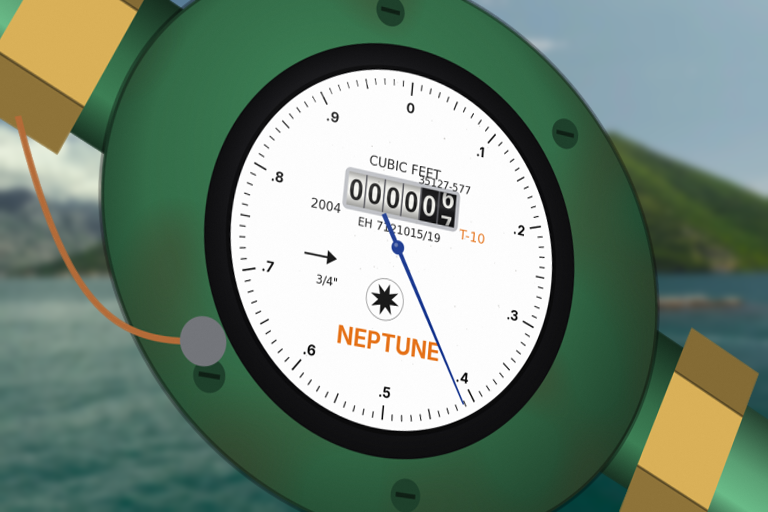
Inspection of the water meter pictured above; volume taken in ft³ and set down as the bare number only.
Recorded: 6.41
